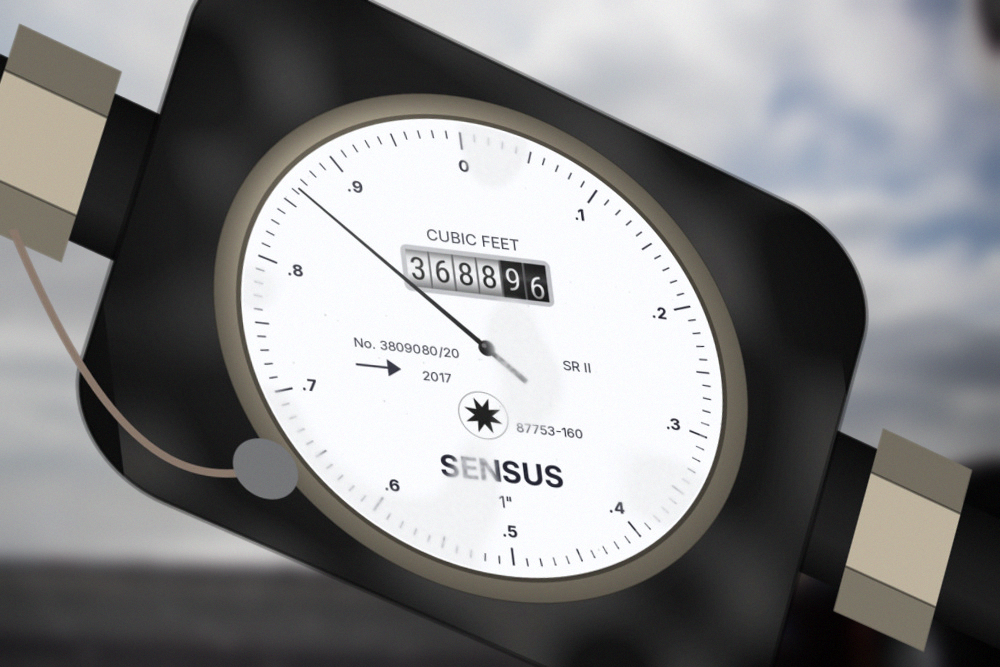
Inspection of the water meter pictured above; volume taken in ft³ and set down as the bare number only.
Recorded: 368895.86
